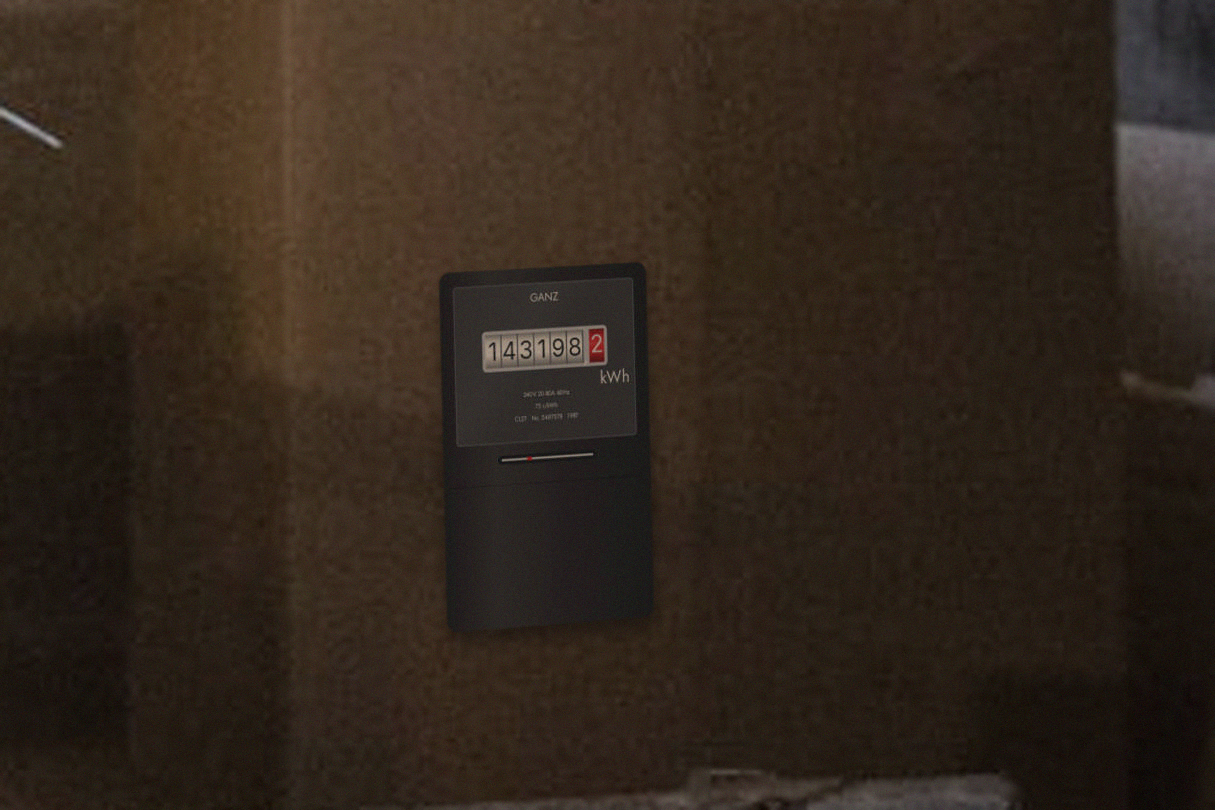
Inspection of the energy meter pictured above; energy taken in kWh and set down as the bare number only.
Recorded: 143198.2
